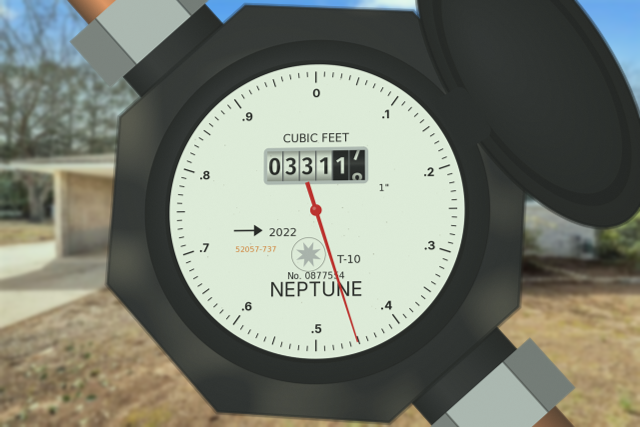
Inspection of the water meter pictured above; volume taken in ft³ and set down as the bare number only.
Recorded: 33117.45
